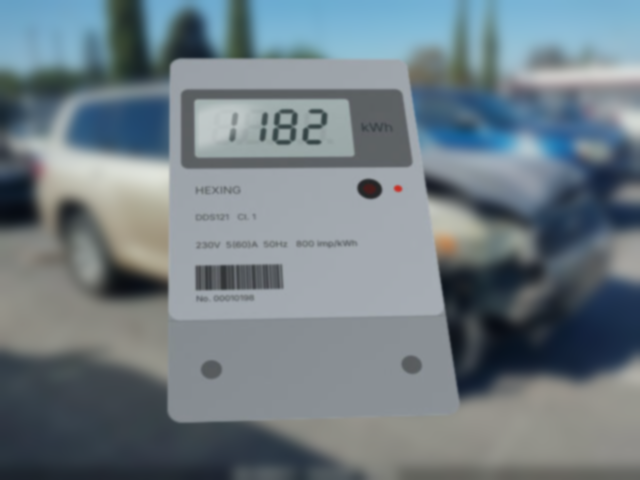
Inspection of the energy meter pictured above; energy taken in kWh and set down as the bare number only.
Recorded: 1182
